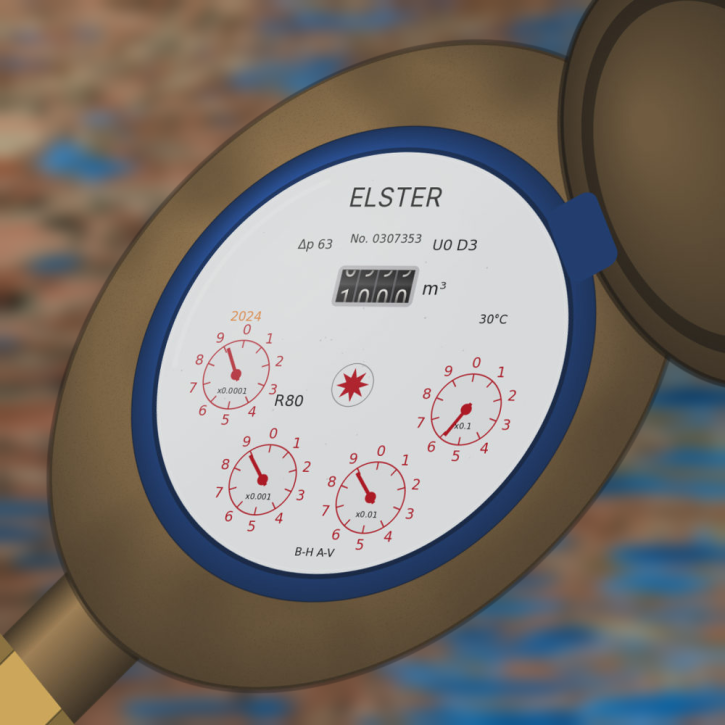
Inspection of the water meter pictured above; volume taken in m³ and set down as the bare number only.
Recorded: 999.5889
